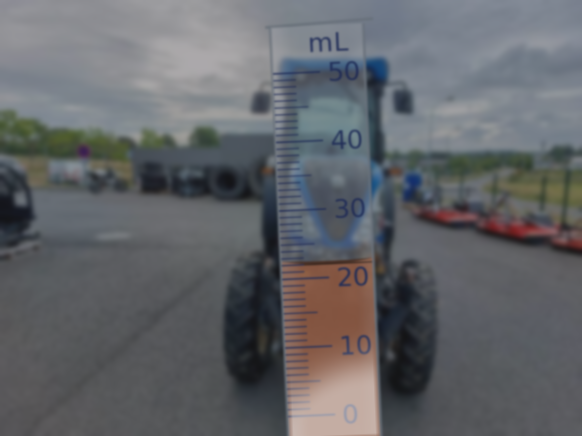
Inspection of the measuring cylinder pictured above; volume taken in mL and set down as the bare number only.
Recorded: 22
